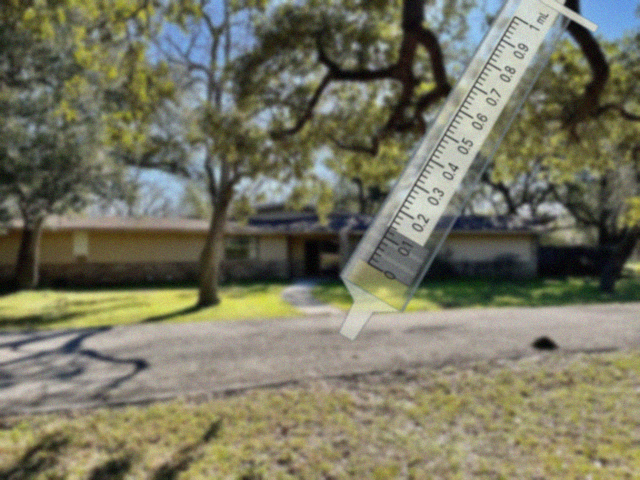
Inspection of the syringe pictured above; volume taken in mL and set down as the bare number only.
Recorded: 0
